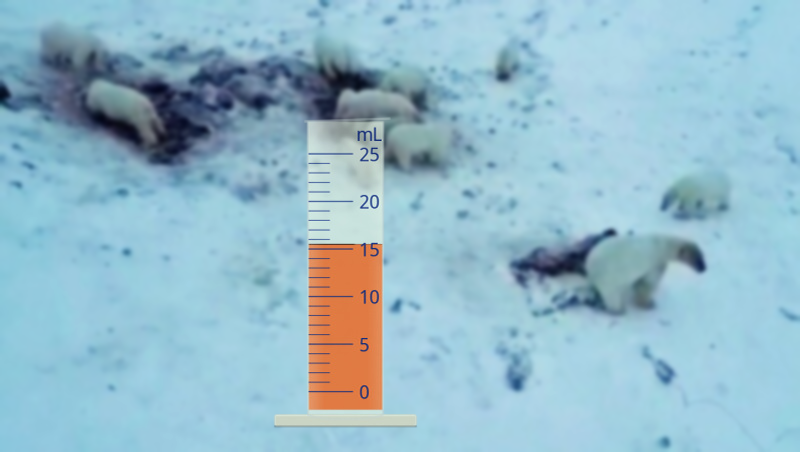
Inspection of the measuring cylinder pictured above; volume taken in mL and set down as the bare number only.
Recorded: 15.5
